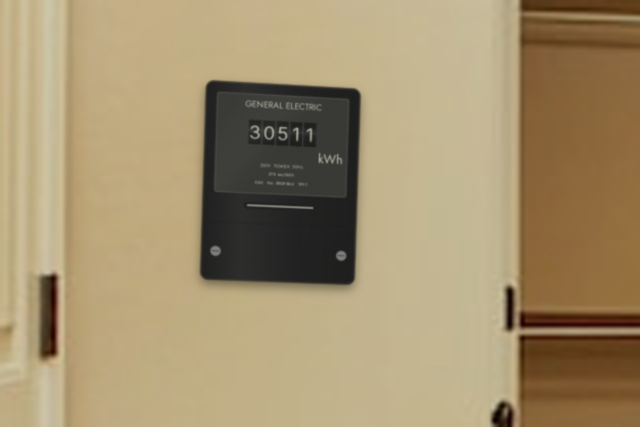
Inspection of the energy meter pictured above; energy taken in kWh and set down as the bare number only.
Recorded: 30511
